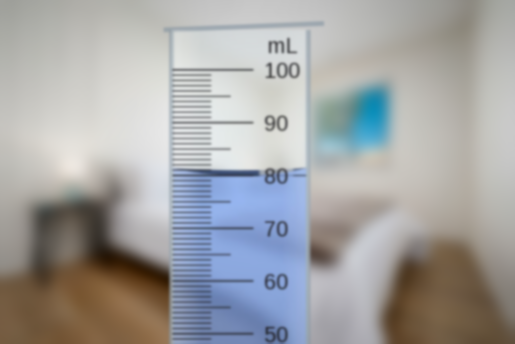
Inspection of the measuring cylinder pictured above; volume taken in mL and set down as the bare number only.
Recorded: 80
